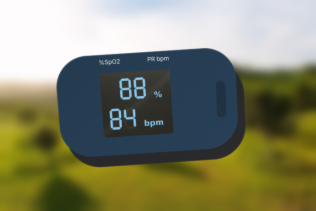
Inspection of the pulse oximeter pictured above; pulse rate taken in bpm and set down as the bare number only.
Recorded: 84
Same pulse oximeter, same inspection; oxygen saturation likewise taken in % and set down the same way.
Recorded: 88
